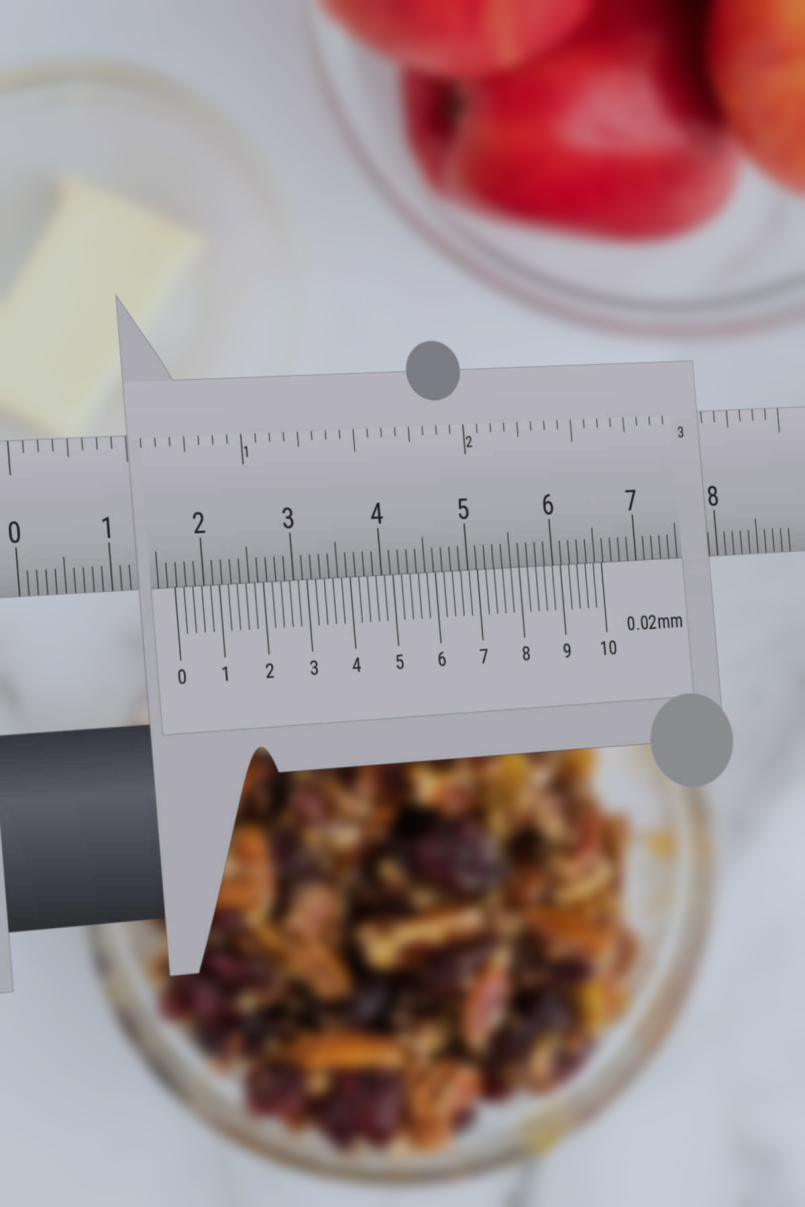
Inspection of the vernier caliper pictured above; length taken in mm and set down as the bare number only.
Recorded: 16.8
